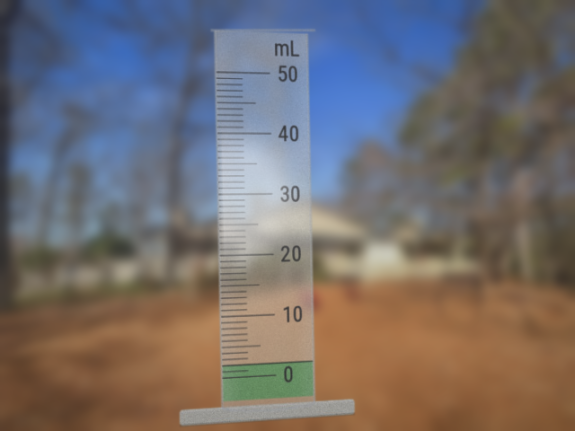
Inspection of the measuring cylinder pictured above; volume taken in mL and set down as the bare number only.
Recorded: 2
